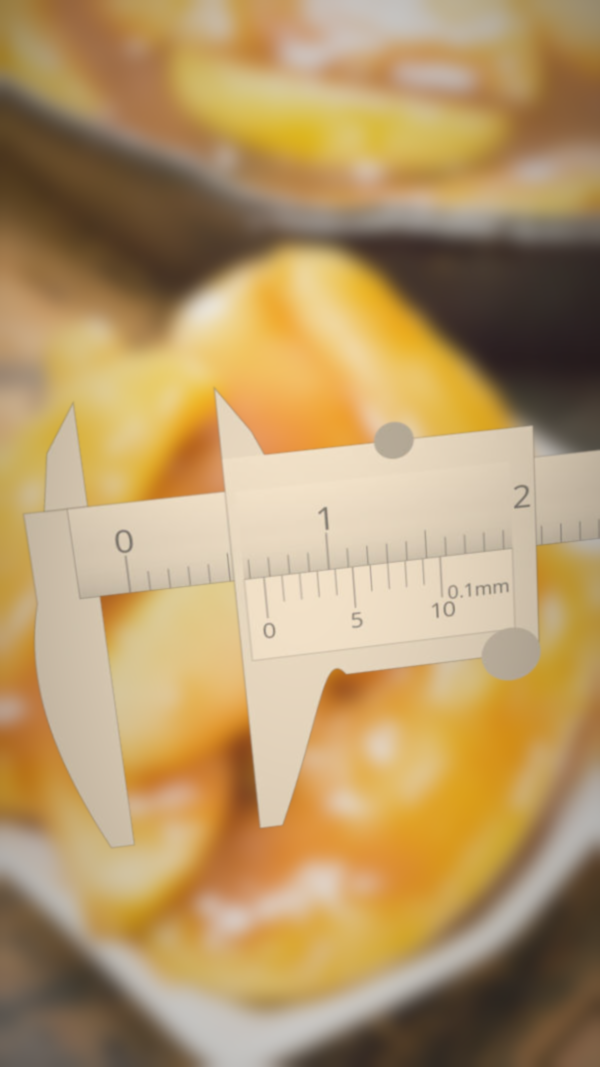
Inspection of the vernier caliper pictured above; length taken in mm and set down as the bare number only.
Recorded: 6.7
